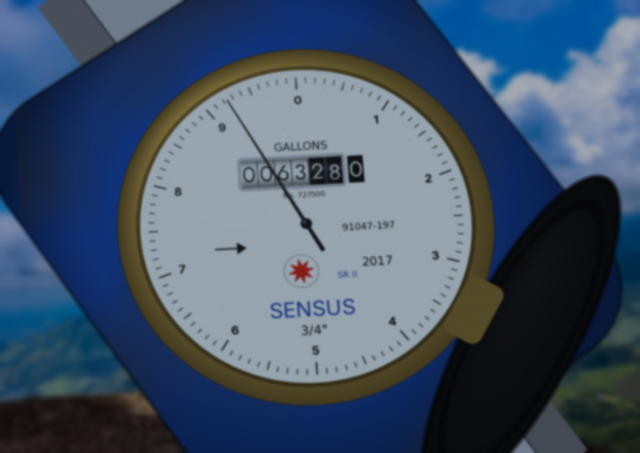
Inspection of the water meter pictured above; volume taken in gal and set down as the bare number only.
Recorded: 63279.2
